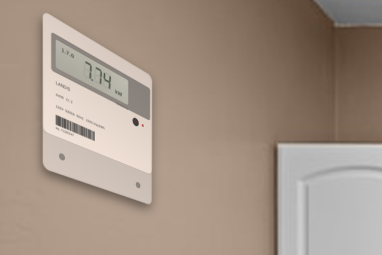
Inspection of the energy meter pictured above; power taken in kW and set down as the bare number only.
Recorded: 7.74
